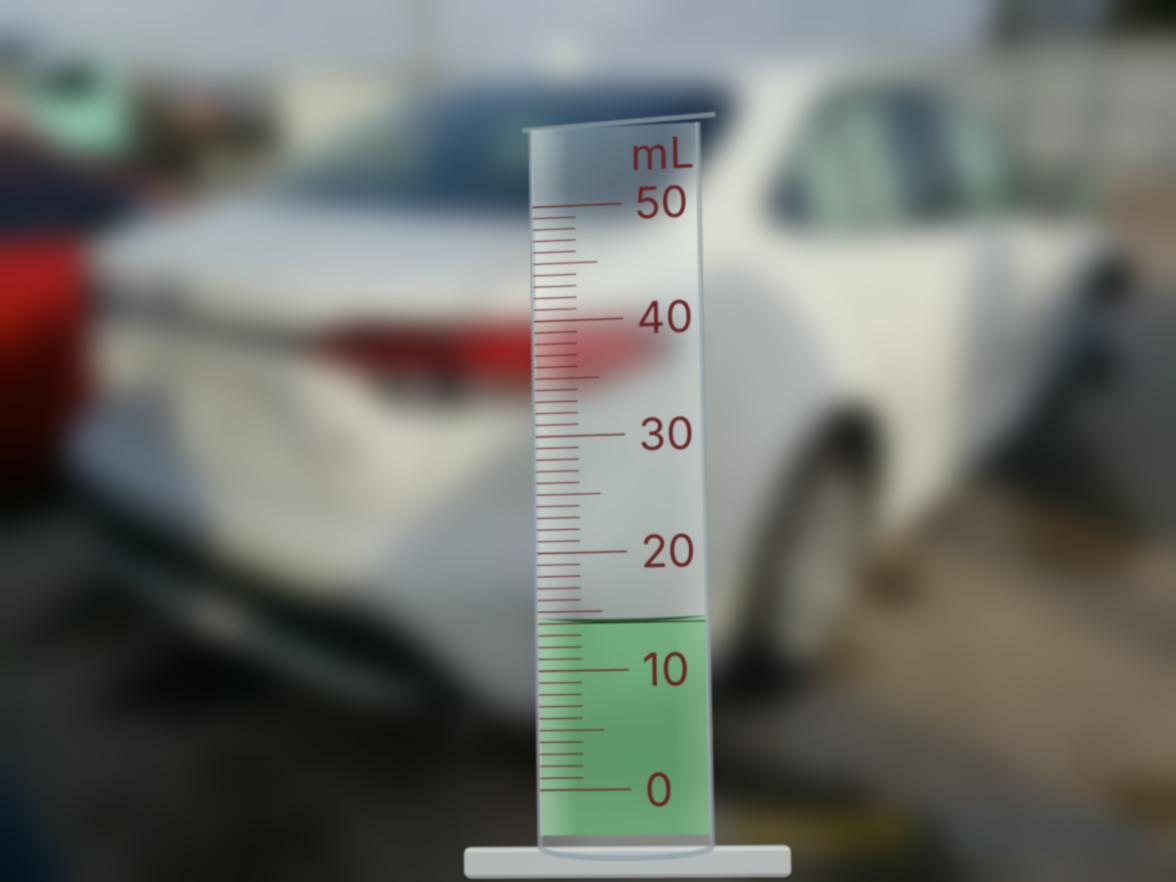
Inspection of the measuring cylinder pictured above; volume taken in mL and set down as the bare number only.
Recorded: 14
